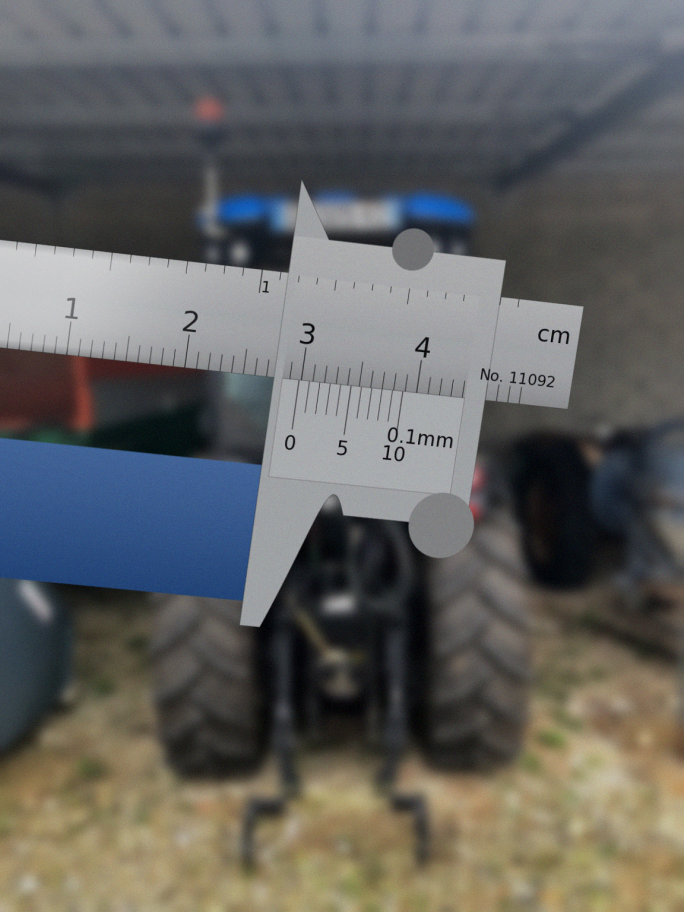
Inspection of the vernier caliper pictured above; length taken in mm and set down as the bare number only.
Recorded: 29.8
